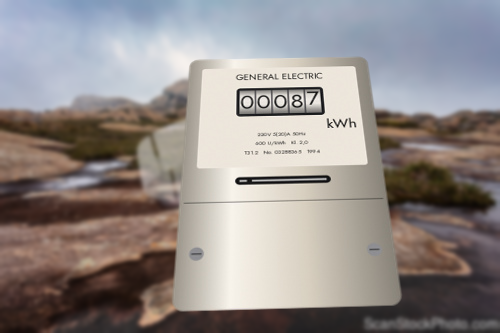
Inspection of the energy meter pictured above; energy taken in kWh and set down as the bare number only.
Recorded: 87
